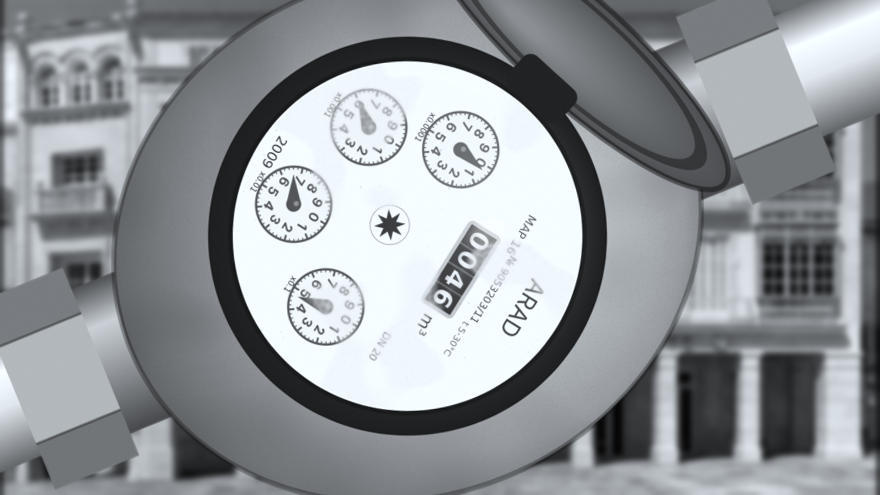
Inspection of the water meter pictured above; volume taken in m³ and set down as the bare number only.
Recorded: 46.4660
